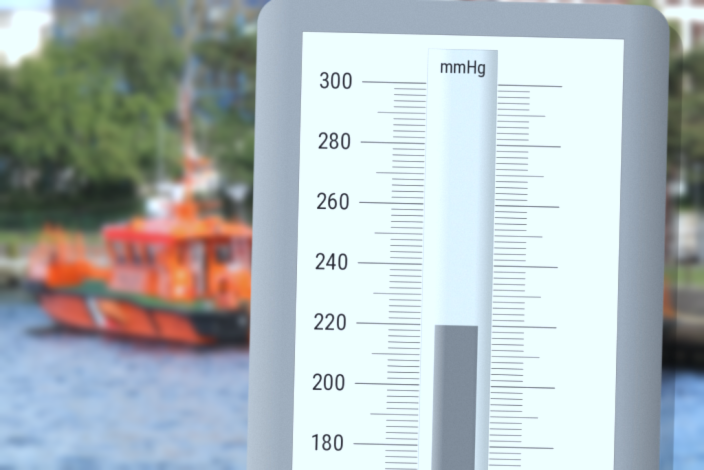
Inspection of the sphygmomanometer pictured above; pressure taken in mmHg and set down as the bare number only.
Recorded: 220
